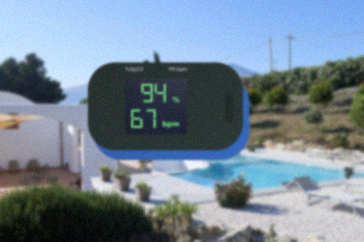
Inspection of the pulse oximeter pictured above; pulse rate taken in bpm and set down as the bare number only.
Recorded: 67
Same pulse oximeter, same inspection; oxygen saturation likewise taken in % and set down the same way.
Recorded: 94
